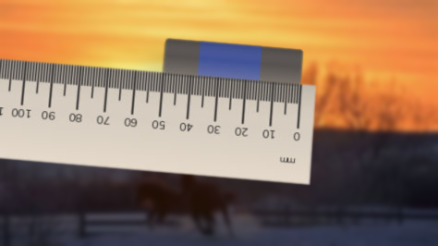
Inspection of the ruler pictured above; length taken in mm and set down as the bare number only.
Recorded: 50
